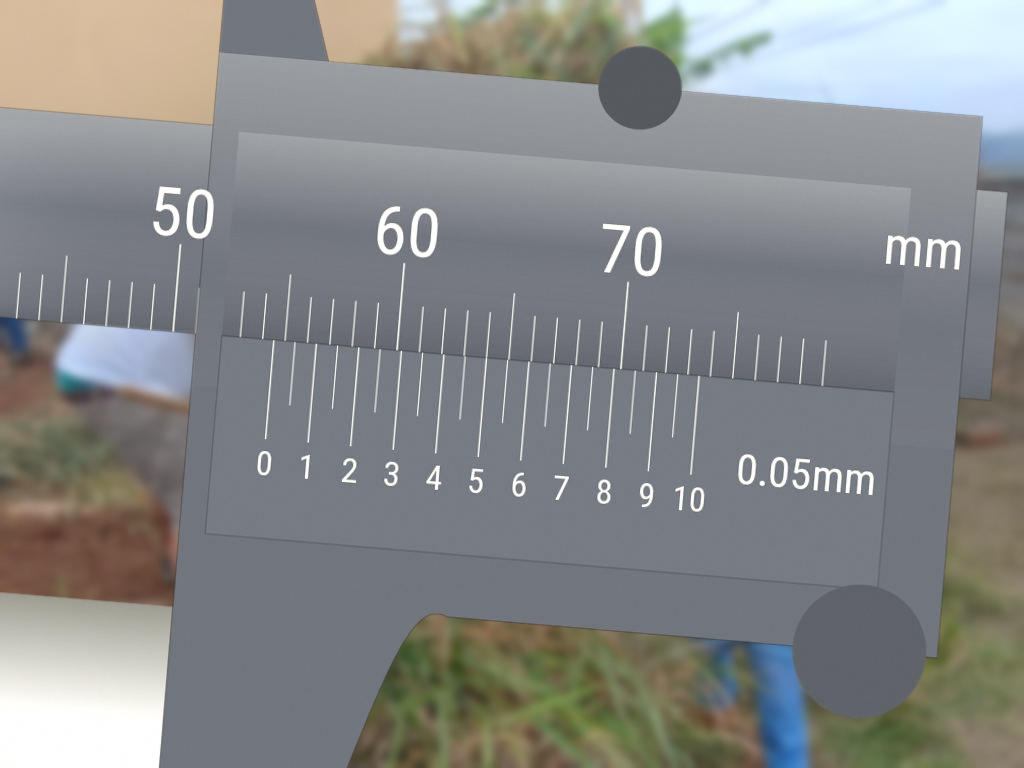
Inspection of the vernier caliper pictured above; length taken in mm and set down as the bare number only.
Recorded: 54.5
